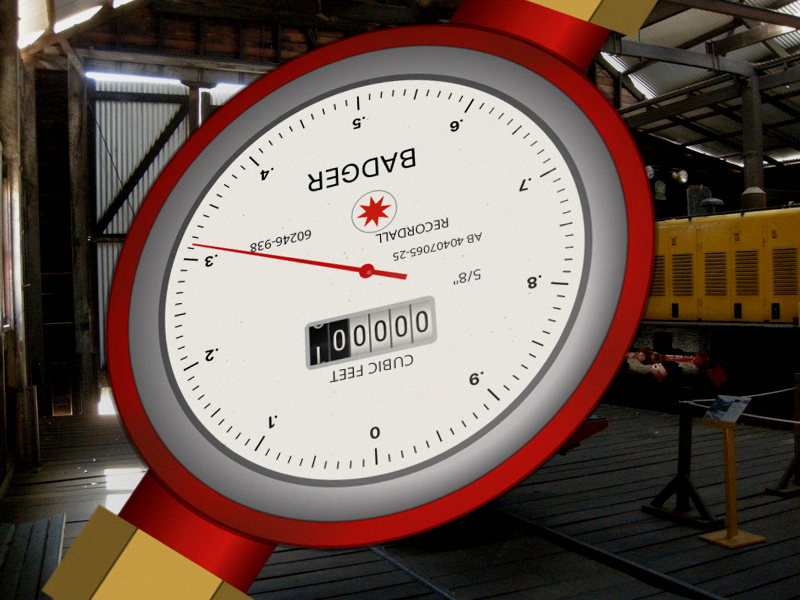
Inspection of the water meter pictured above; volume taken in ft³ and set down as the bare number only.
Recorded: 1.31
